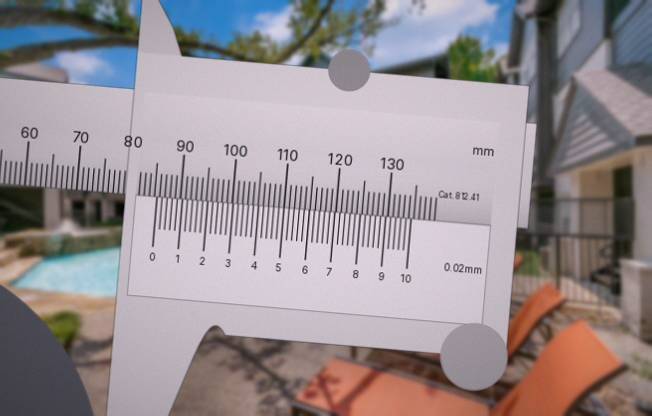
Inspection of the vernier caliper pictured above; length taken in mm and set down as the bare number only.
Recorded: 85.5
